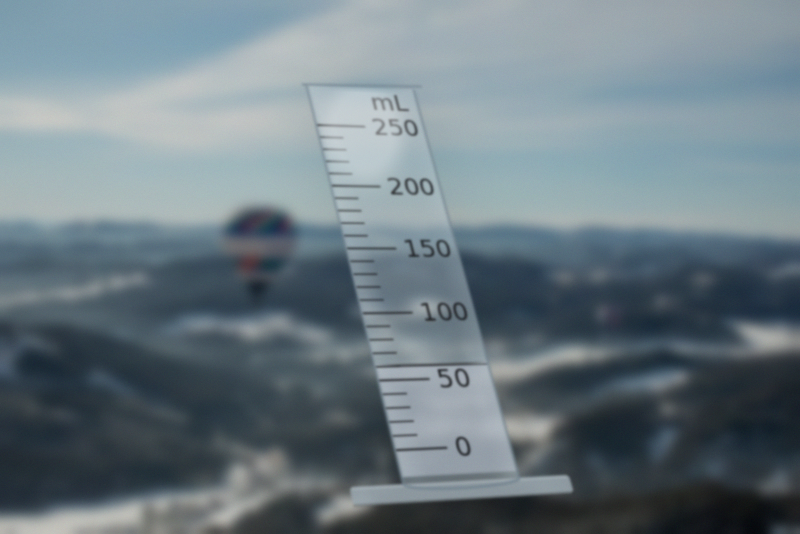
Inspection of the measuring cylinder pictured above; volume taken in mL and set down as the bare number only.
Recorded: 60
